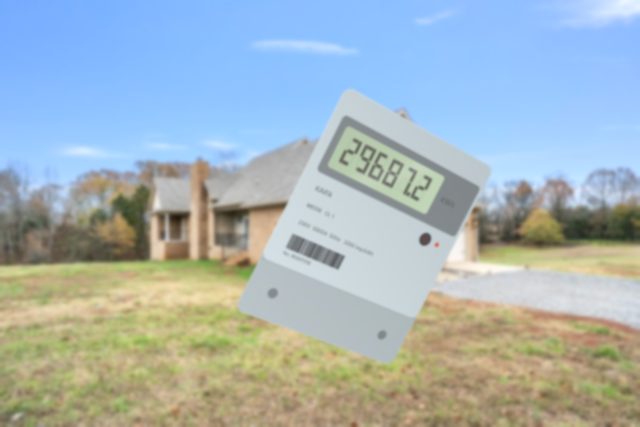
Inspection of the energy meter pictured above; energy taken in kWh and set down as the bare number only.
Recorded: 29687.2
